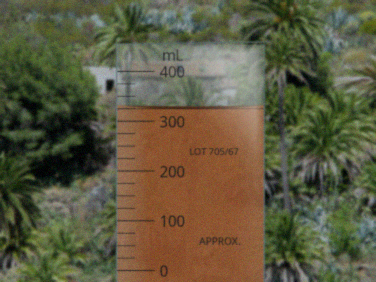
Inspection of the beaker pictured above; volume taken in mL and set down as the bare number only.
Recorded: 325
